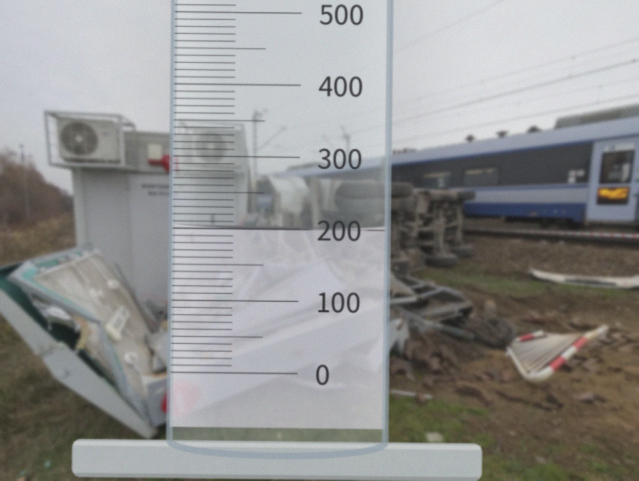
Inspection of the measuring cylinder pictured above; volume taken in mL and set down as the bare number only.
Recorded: 200
